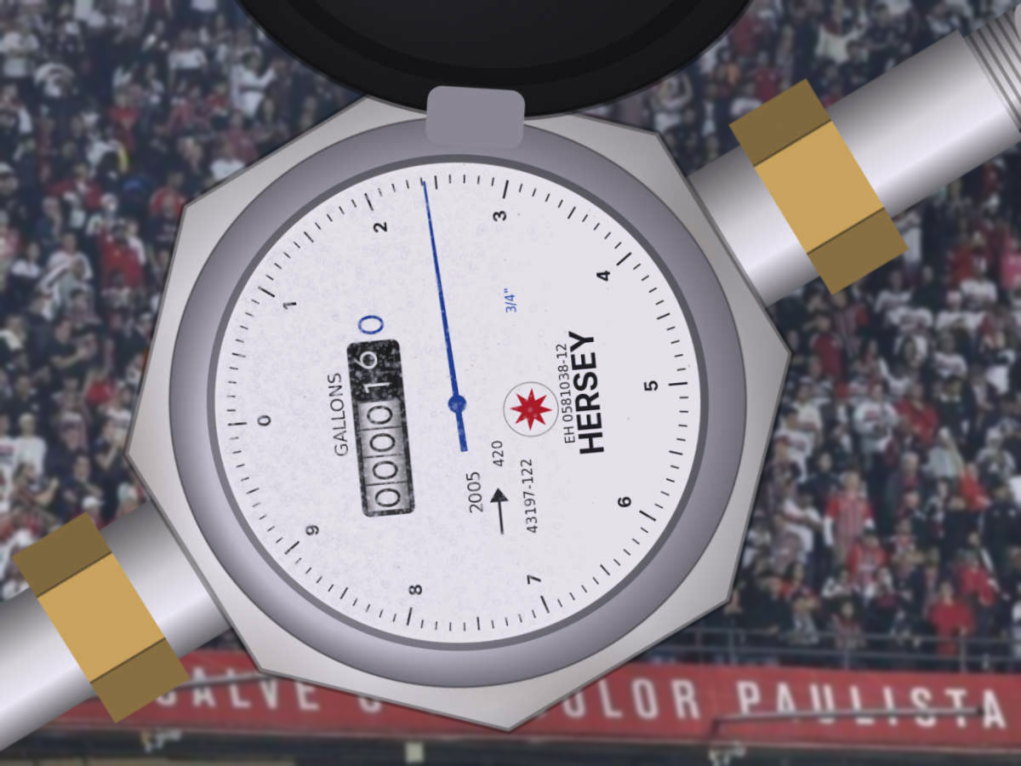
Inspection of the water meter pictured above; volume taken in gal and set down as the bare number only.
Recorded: 162.4
